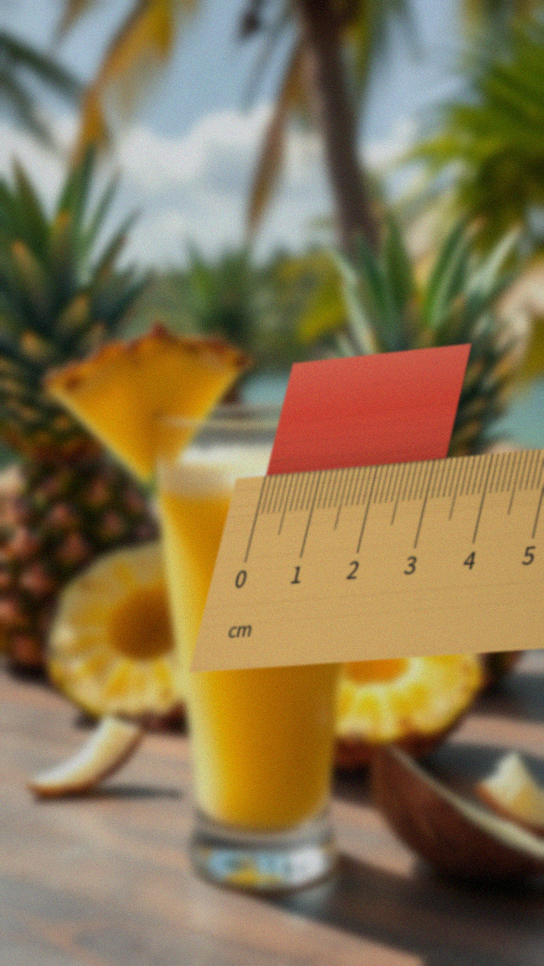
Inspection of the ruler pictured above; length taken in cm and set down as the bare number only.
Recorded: 3.2
